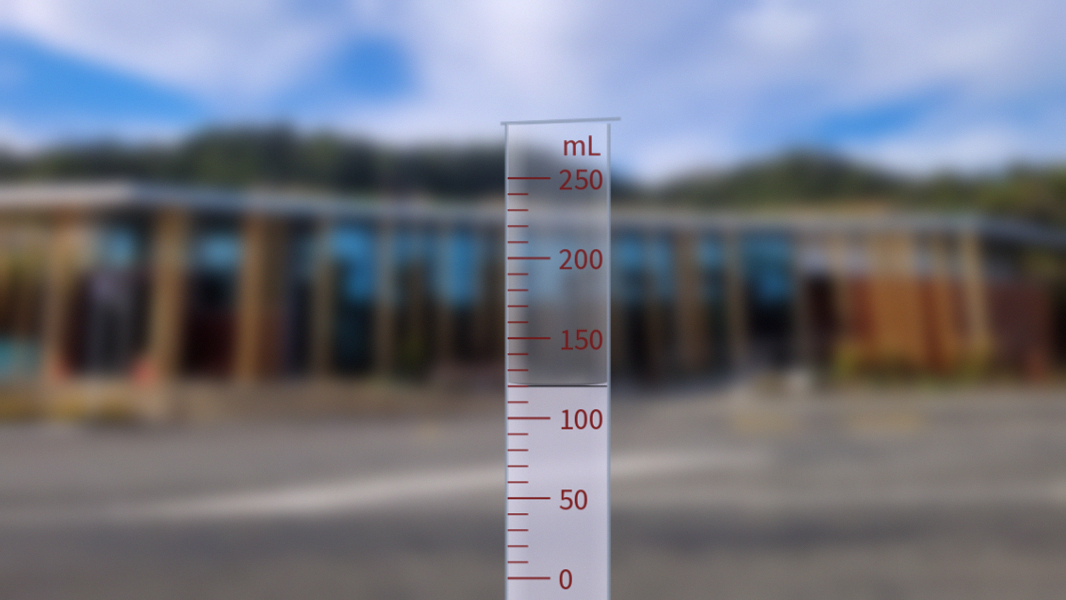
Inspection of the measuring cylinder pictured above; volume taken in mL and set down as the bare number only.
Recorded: 120
